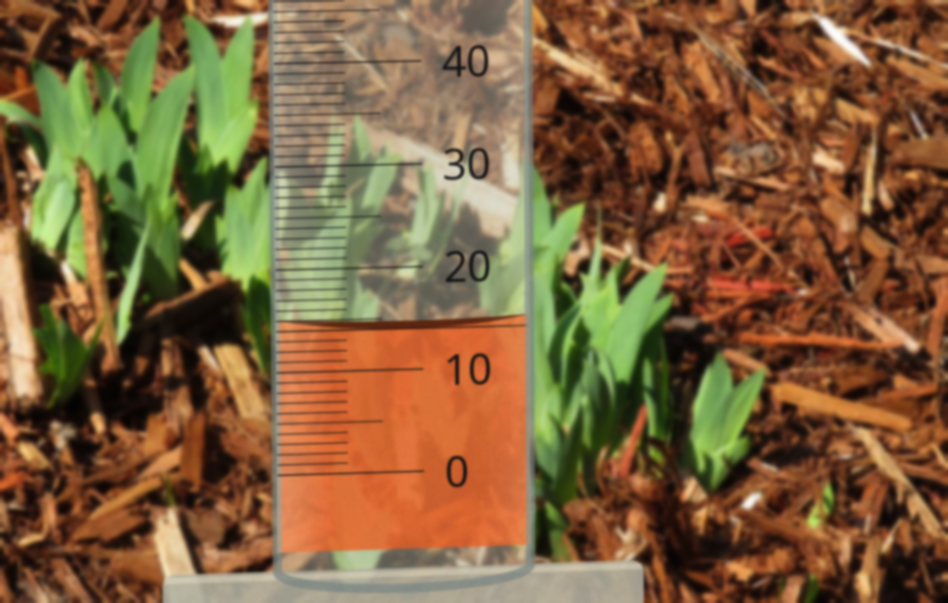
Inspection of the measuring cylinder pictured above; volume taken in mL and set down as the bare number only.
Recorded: 14
